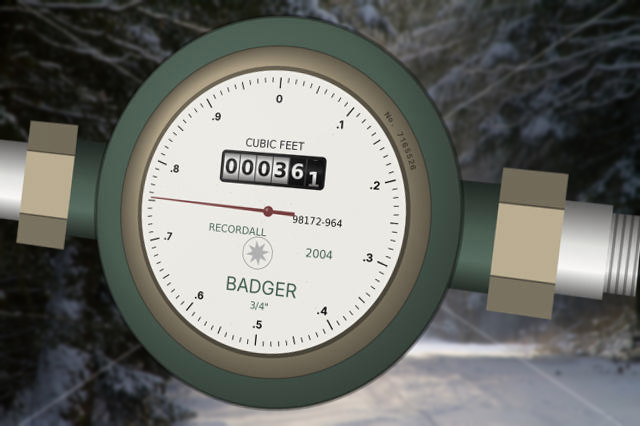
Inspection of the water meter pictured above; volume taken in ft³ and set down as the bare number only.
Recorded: 360.75
